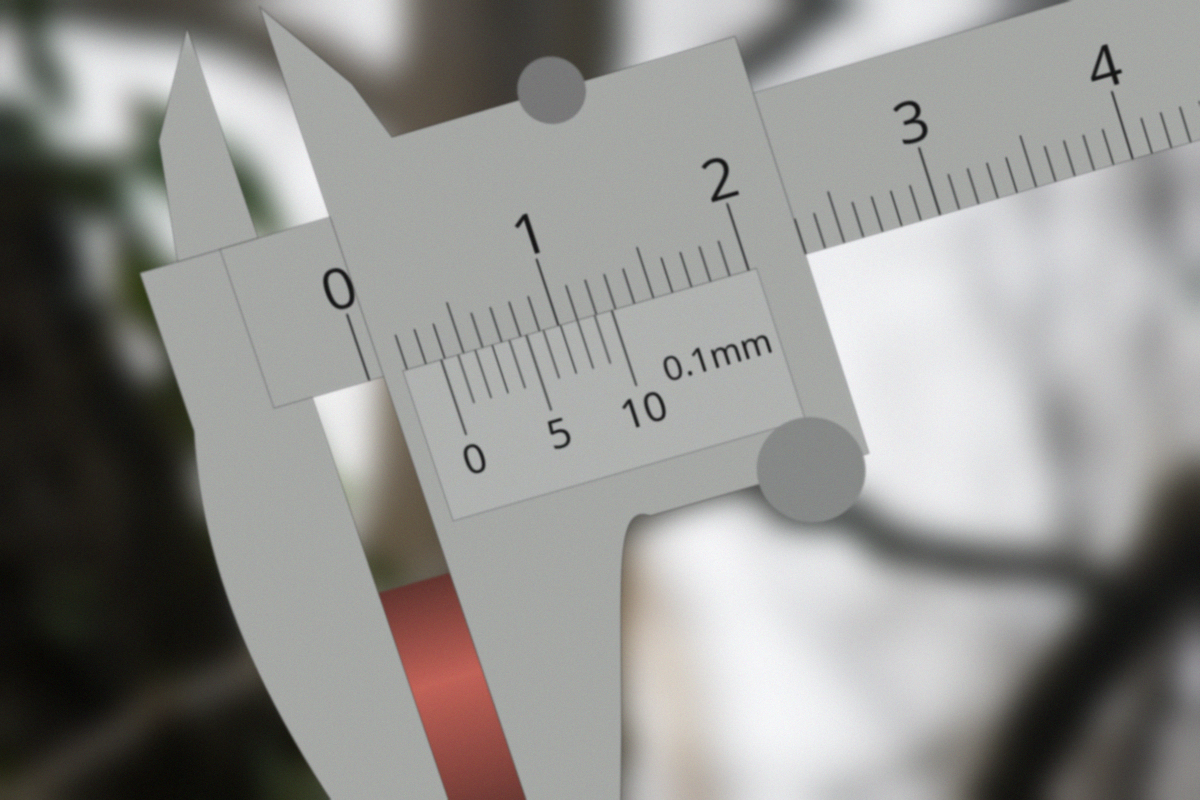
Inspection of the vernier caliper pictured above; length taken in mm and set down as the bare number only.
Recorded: 3.8
